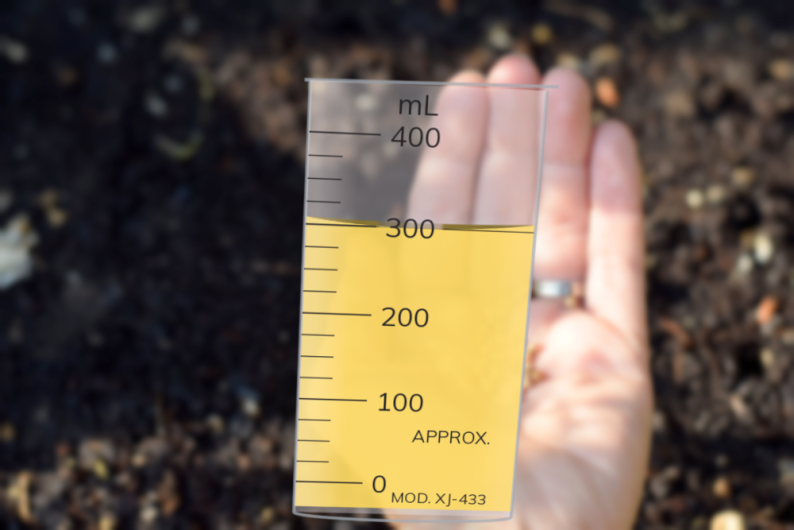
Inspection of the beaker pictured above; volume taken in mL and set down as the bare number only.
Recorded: 300
